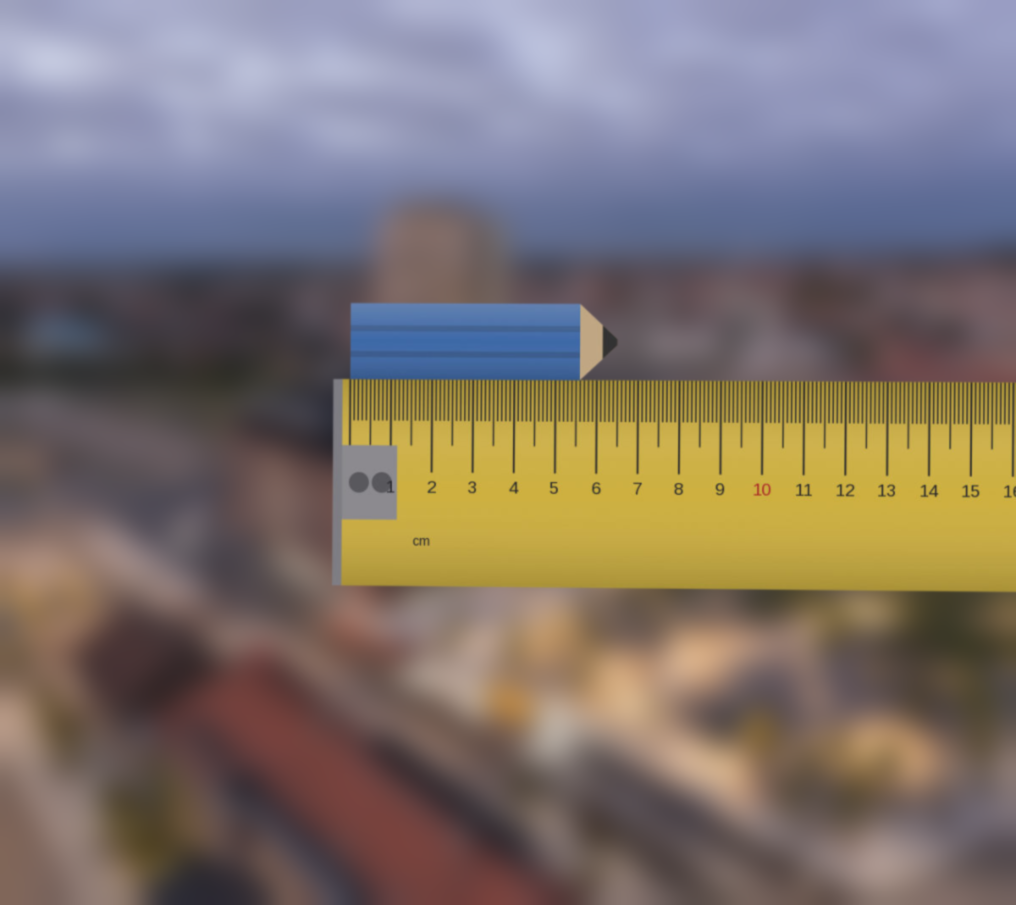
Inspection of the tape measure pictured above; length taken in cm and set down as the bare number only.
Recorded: 6.5
